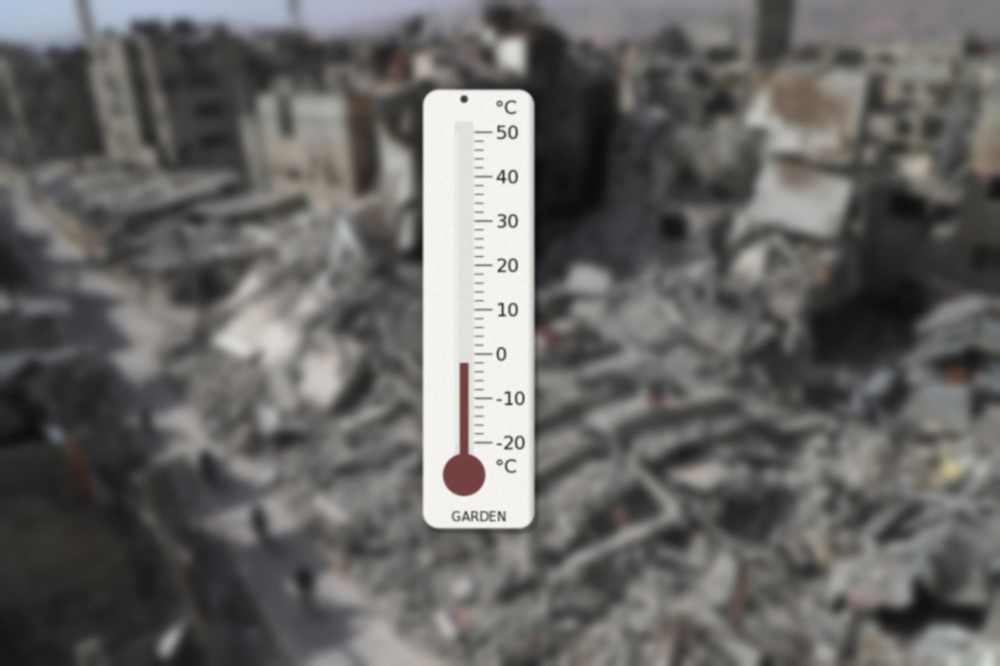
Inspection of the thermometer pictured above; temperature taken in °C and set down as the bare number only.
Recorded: -2
